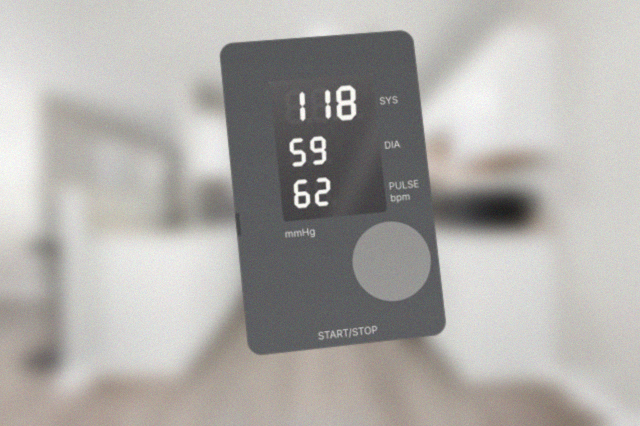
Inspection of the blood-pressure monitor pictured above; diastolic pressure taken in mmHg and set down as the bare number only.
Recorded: 59
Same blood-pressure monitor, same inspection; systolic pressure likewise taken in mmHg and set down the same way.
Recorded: 118
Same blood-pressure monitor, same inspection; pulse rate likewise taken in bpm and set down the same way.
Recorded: 62
